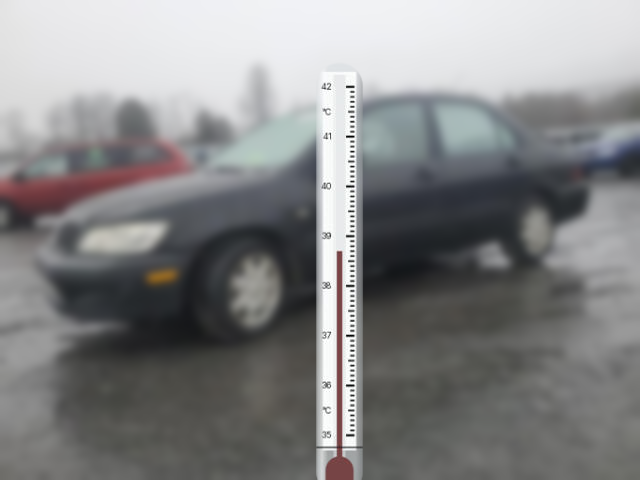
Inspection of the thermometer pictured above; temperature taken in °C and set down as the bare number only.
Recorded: 38.7
